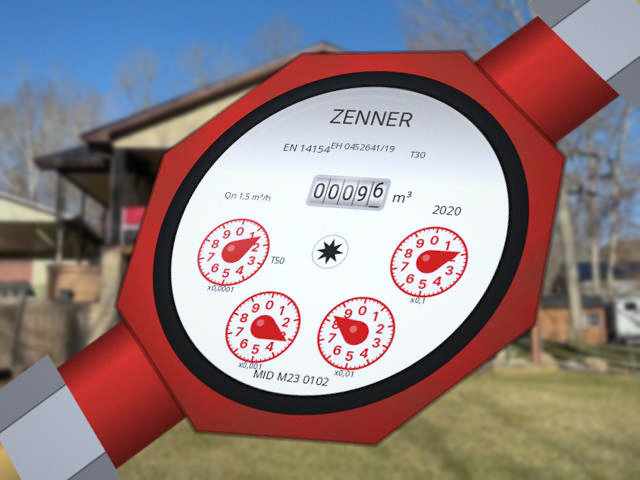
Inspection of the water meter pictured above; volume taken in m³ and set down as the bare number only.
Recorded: 96.1831
